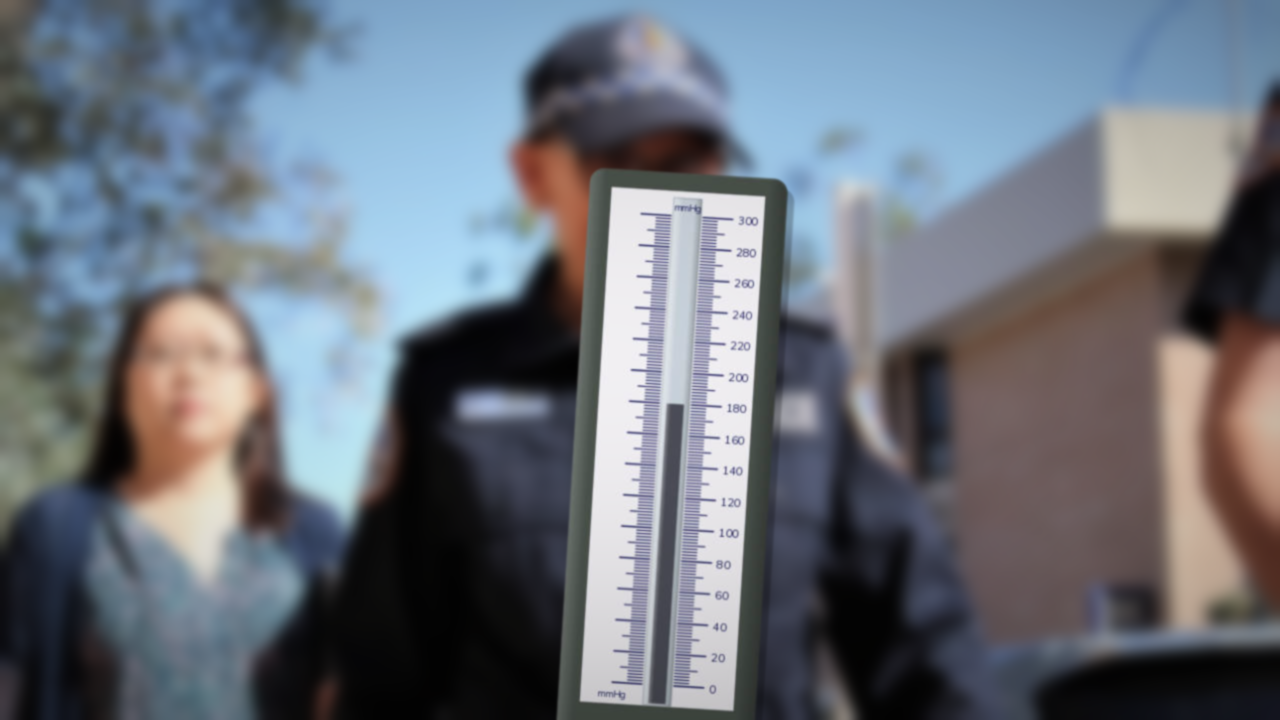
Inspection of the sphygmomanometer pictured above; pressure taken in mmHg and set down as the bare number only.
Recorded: 180
